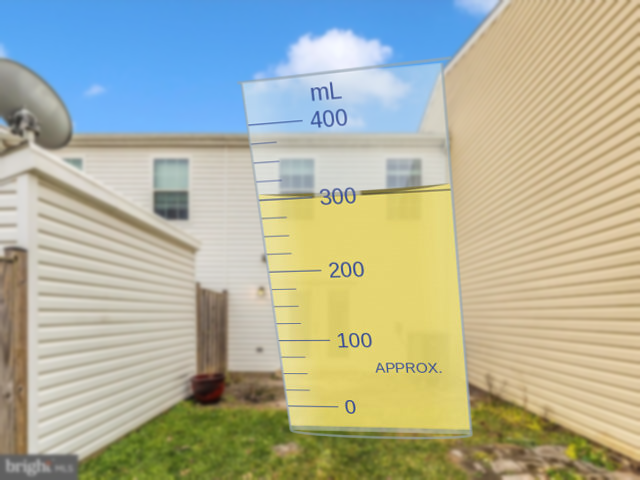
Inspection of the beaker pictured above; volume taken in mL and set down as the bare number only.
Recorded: 300
